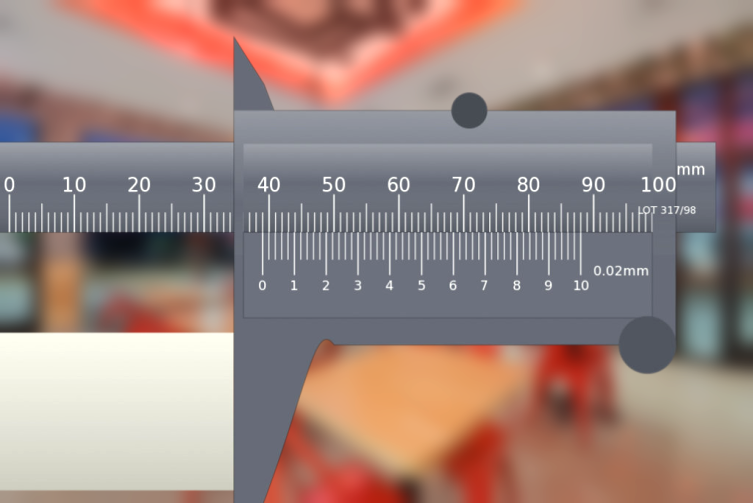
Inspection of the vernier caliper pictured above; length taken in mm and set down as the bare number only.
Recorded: 39.0
